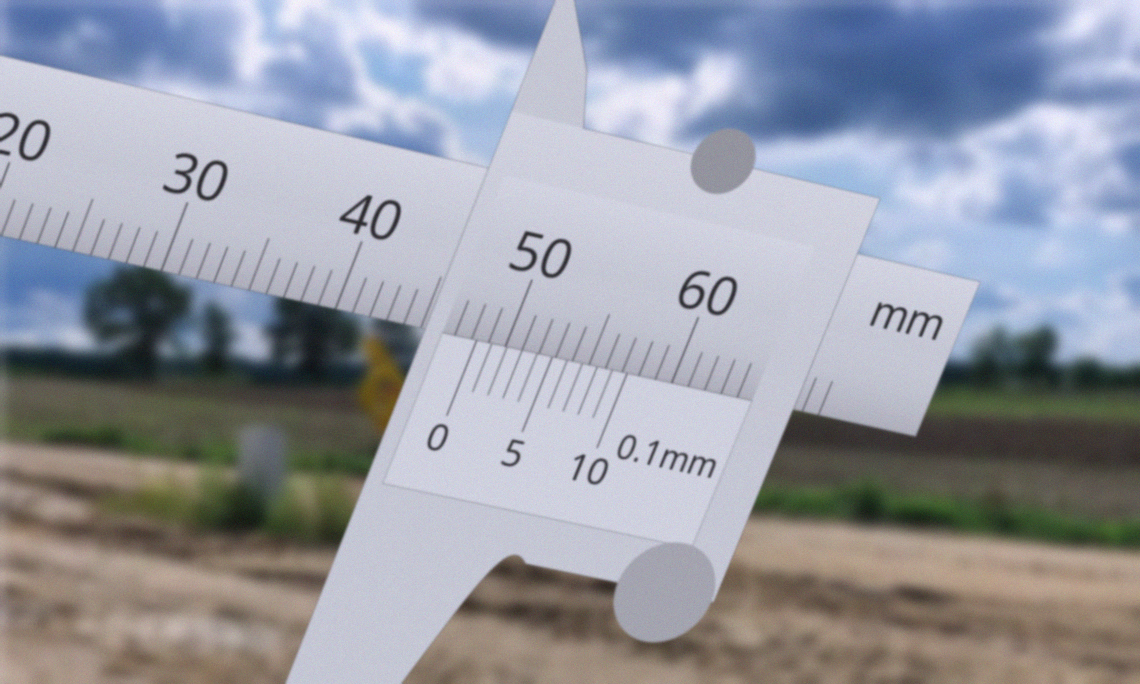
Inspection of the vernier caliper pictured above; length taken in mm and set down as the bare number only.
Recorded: 48.3
